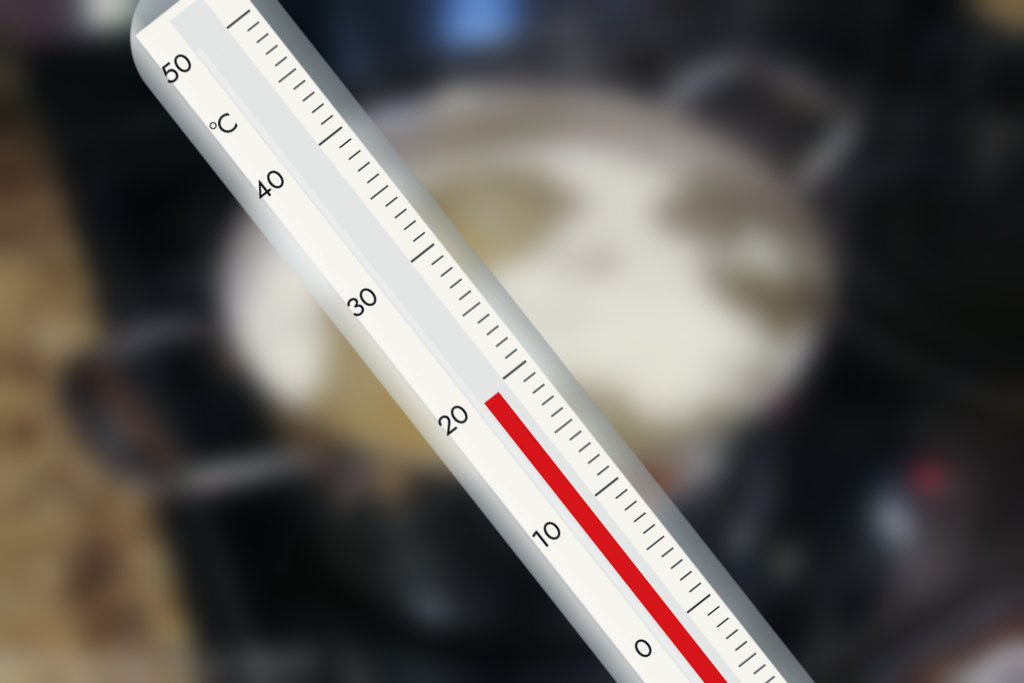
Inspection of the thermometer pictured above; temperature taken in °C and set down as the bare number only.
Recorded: 19.5
